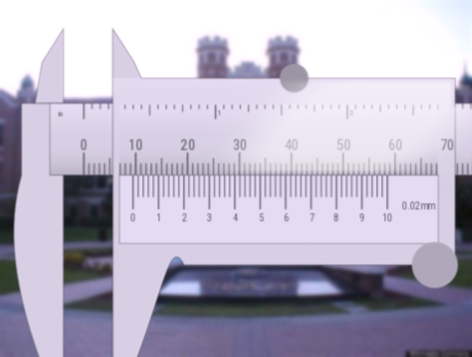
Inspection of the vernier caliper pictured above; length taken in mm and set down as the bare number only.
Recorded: 9.5
